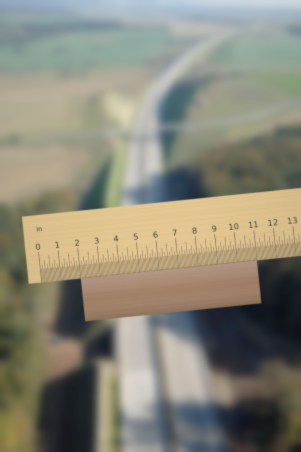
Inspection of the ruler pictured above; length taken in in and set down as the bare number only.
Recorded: 9
